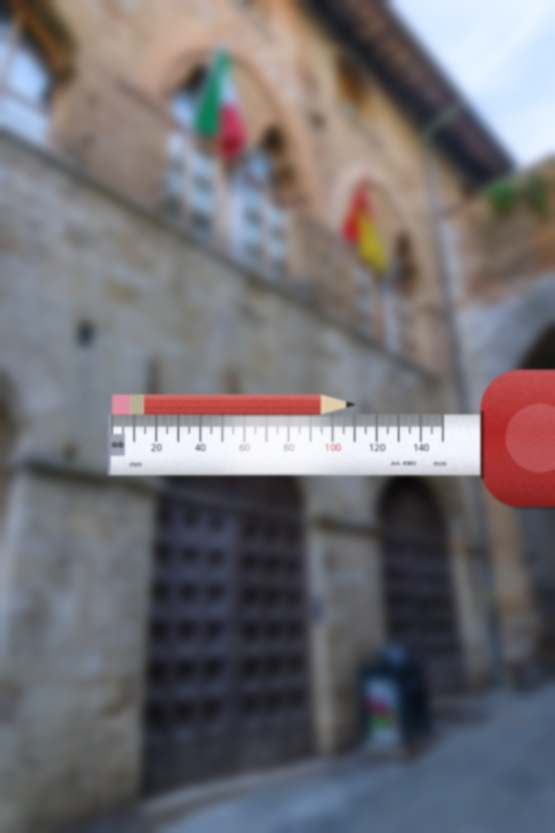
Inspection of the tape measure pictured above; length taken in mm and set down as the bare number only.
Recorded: 110
